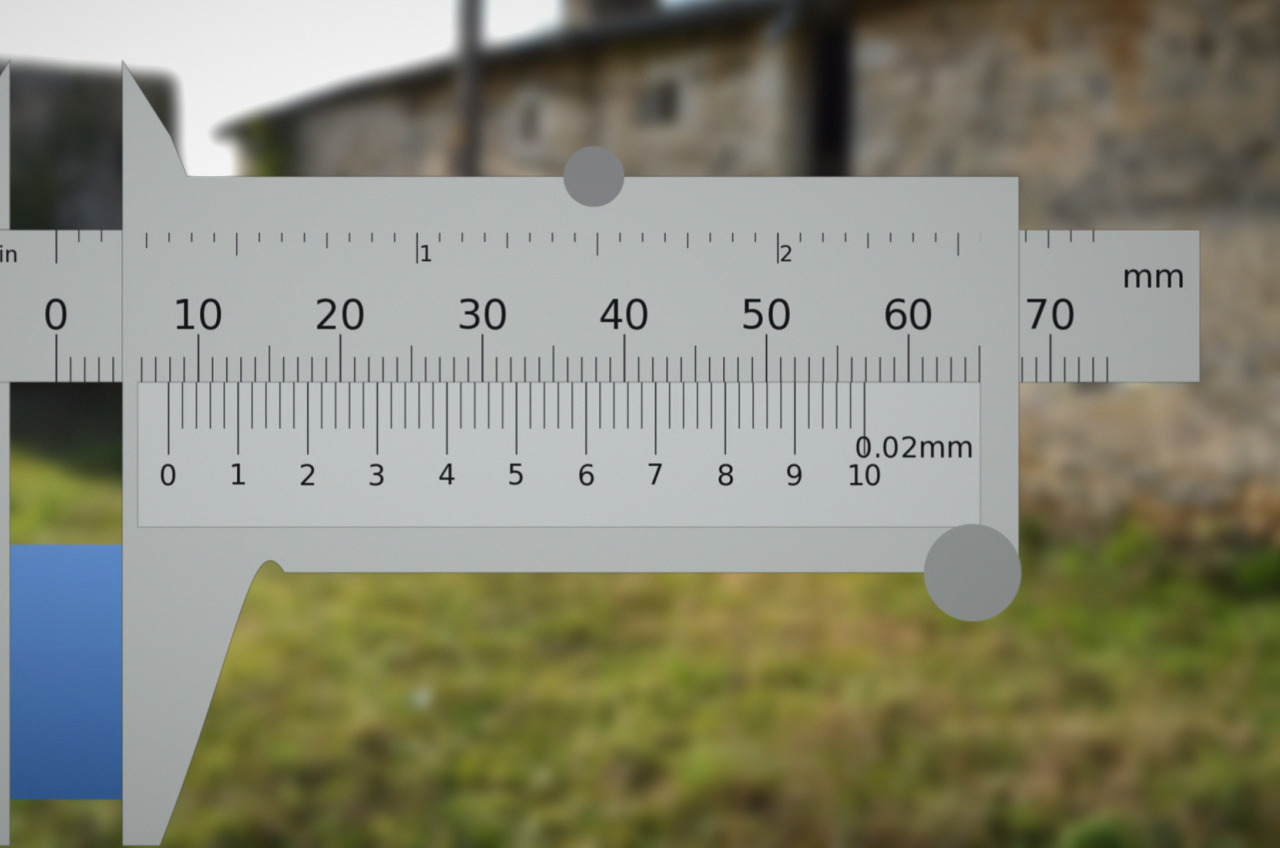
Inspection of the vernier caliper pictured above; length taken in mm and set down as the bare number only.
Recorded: 7.9
